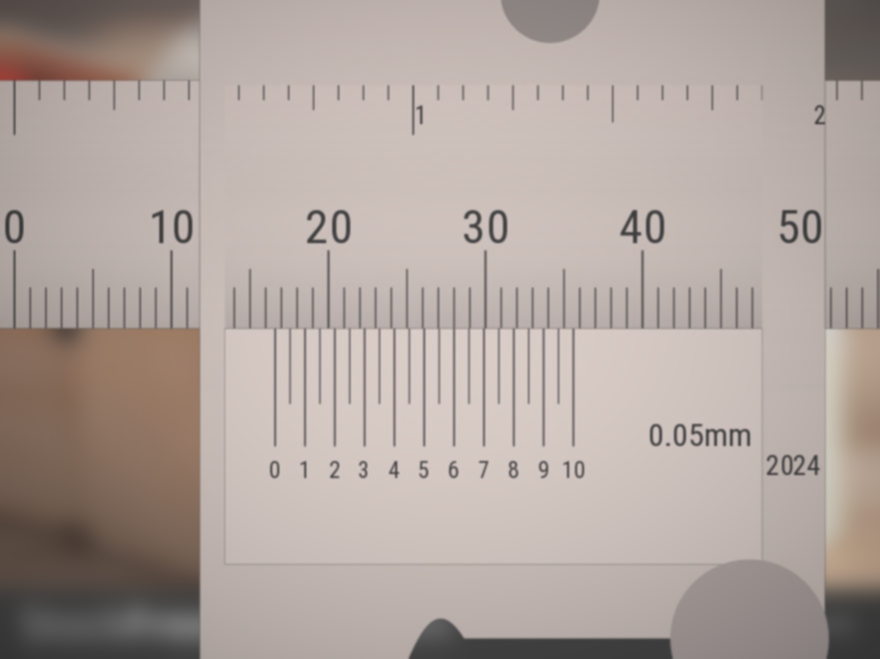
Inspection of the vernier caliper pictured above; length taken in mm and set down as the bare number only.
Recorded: 16.6
